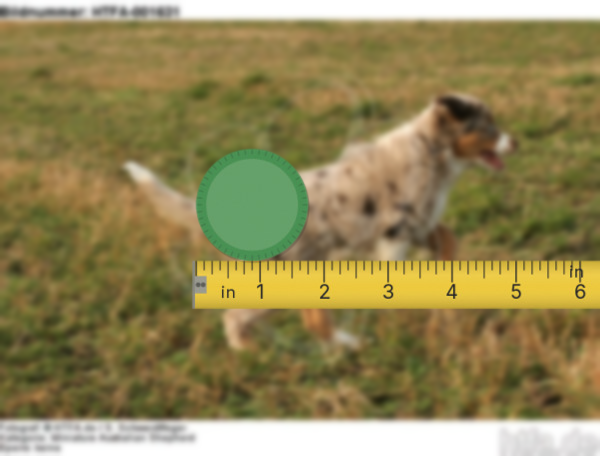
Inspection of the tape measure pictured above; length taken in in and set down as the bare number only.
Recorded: 1.75
